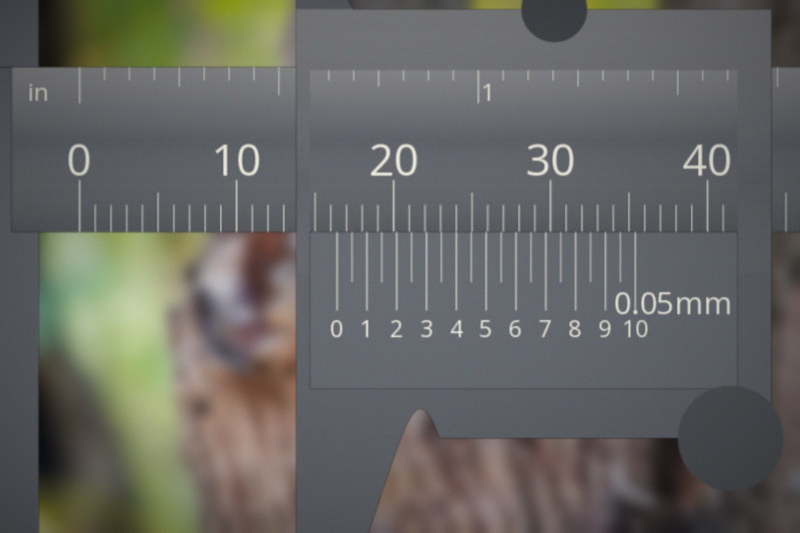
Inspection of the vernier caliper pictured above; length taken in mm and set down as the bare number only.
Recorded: 16.4
